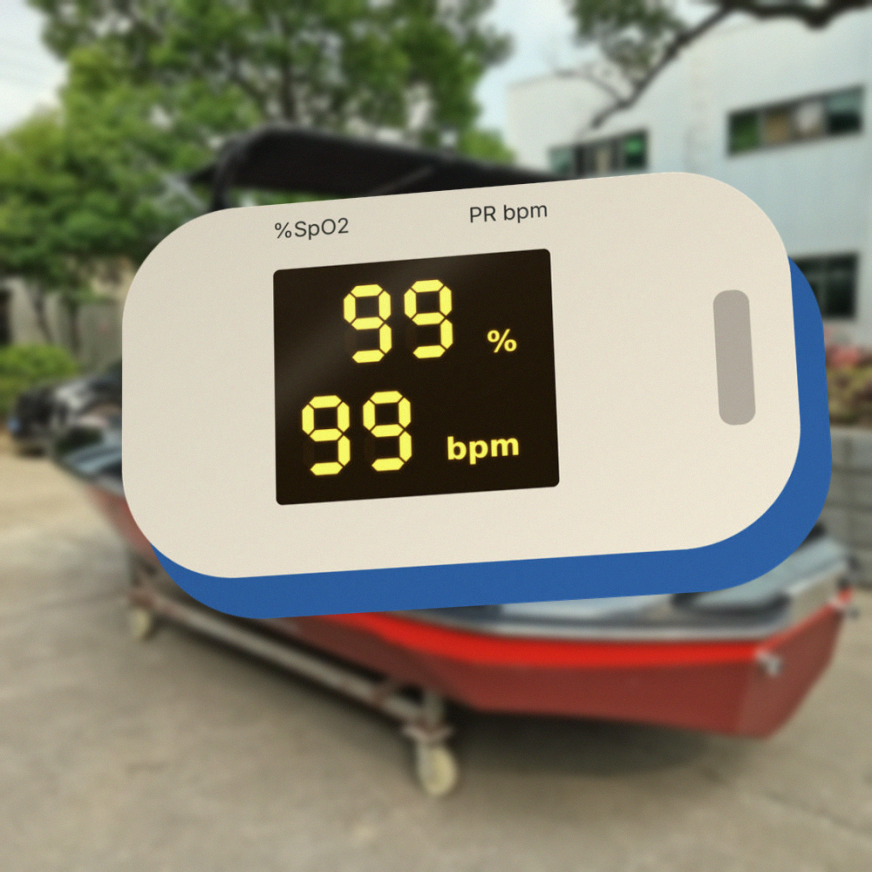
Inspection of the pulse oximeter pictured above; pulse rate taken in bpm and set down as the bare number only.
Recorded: 99
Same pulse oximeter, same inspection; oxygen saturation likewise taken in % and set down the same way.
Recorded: 99
